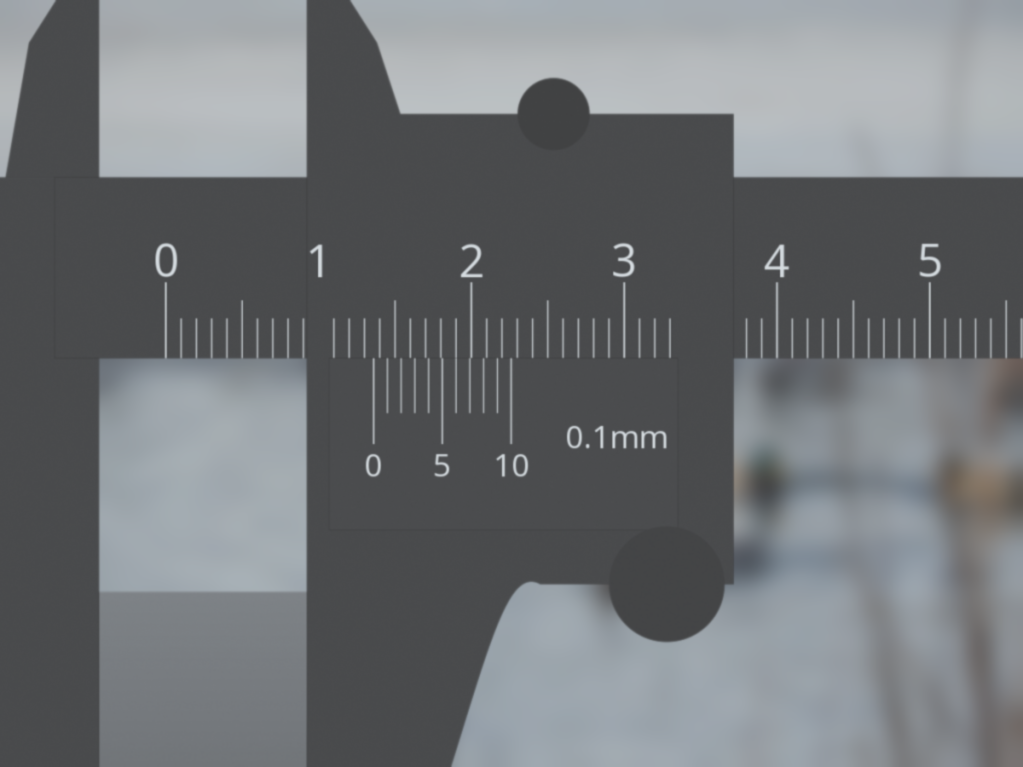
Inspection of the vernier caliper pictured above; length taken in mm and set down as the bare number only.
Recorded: 13.6
